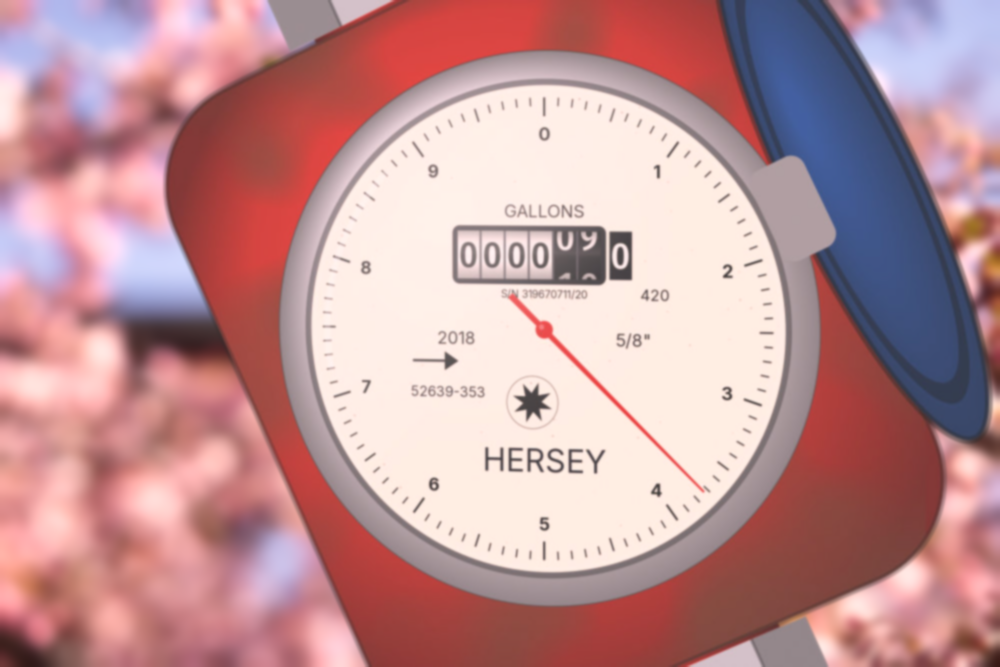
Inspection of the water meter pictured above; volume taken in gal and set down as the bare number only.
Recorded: 93.7
